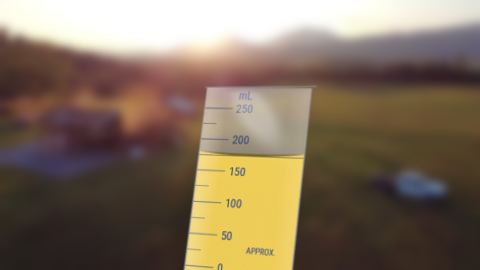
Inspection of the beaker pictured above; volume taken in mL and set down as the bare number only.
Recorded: 175
